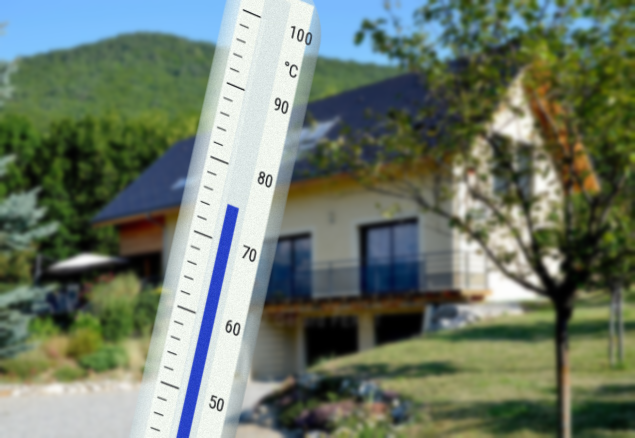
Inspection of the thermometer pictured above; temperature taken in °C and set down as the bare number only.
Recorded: 75
